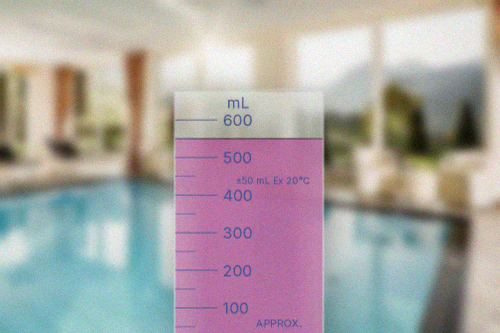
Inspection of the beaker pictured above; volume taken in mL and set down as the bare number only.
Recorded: 550
